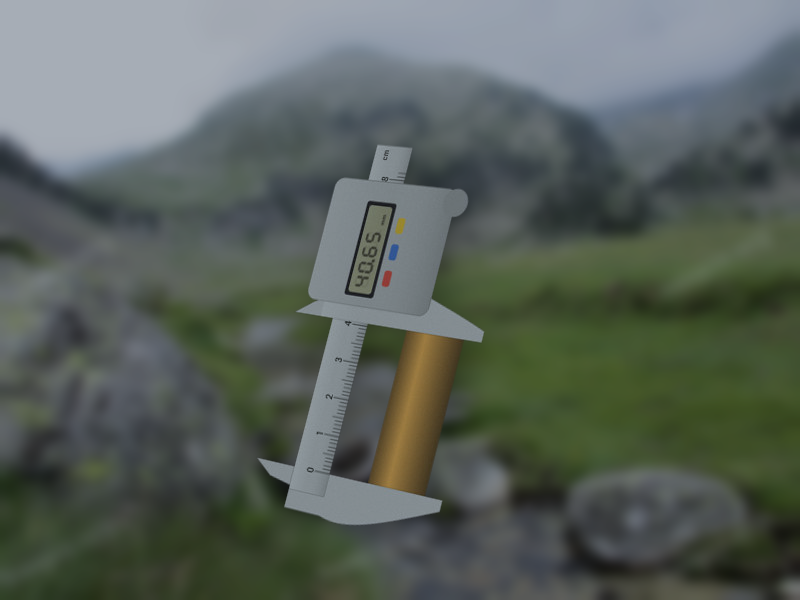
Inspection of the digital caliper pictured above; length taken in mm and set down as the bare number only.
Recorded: 40.65
